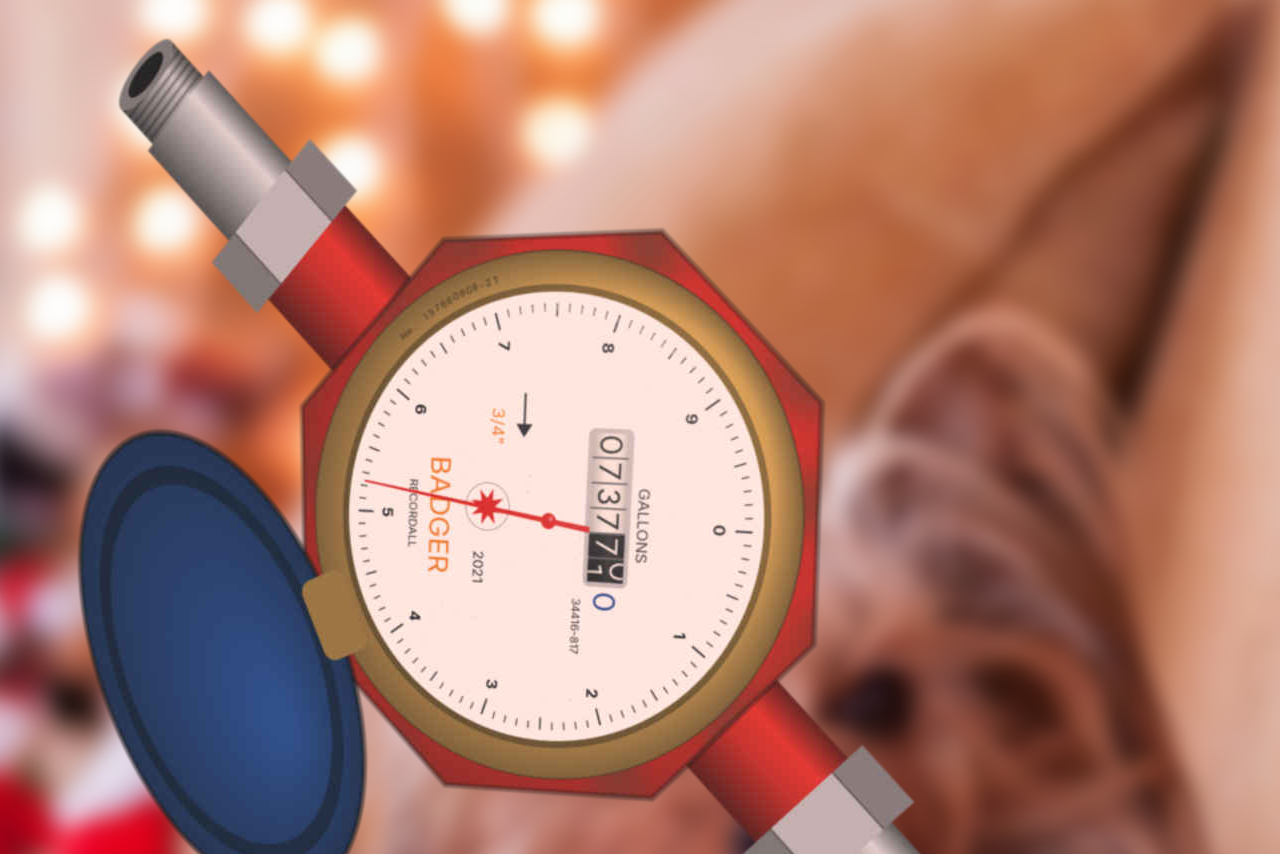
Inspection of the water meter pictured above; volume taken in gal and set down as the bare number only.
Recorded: 737705.2
